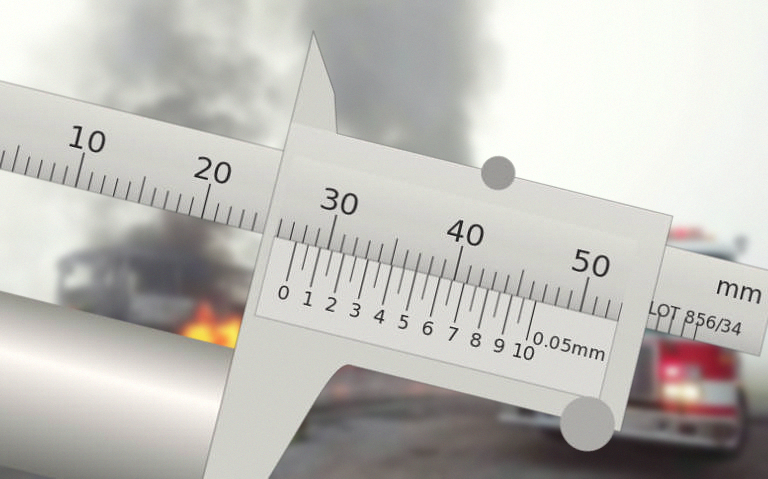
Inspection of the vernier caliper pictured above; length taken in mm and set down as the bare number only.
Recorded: 27.5
